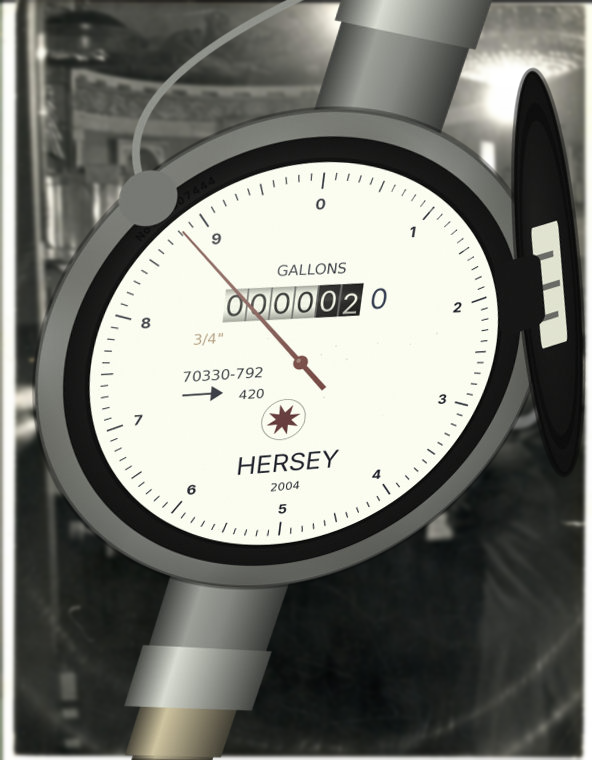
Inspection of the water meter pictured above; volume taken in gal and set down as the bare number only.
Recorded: 18.8
